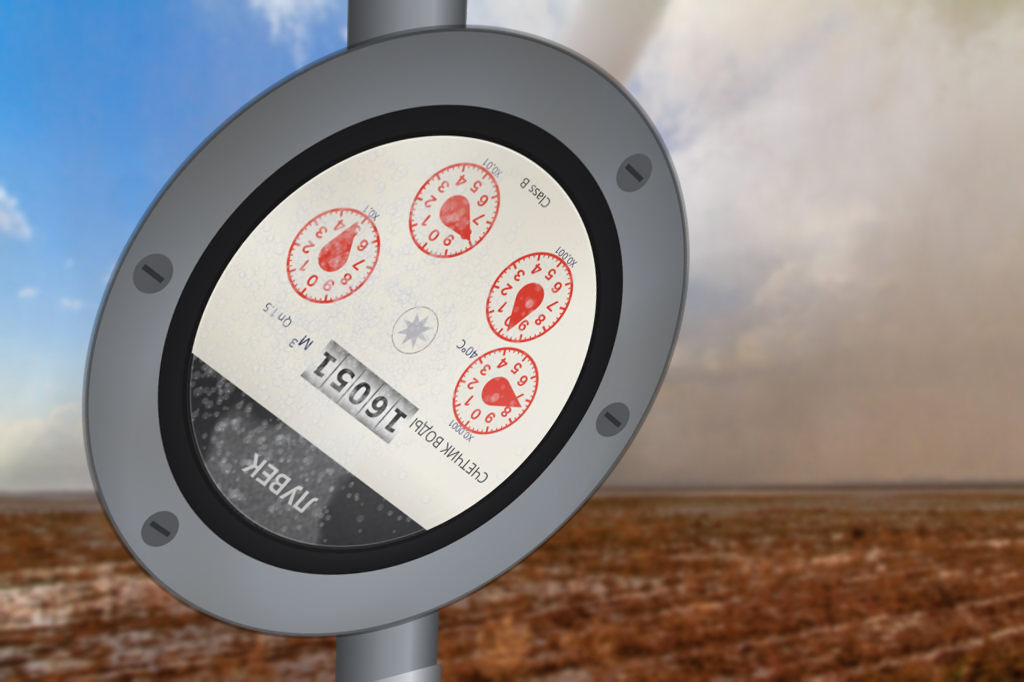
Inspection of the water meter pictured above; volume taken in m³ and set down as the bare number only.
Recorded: 16051.4797
